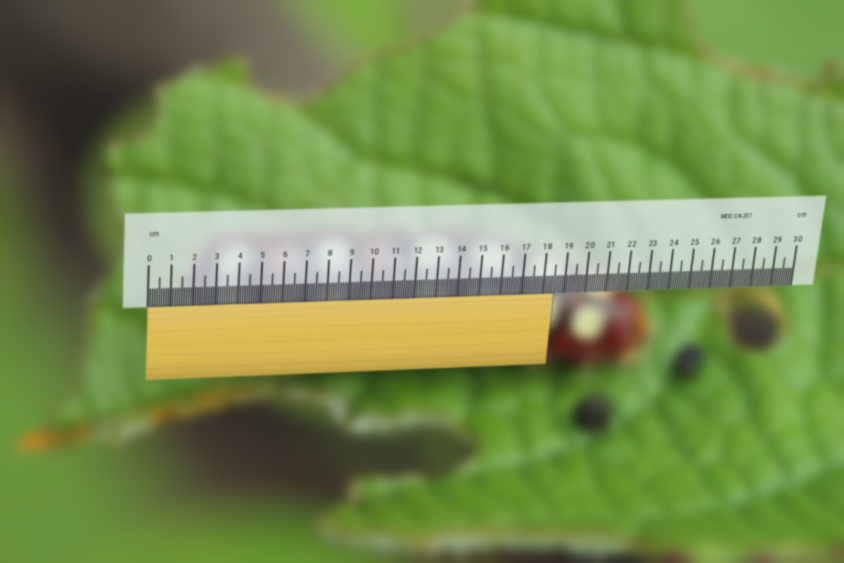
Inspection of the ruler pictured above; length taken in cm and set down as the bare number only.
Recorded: 18.5
